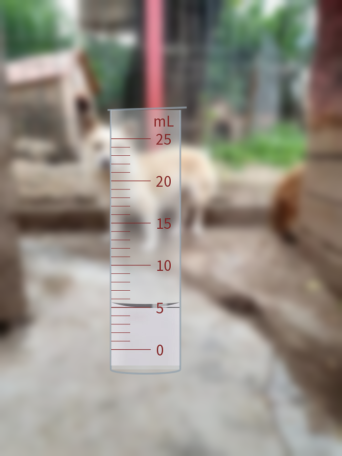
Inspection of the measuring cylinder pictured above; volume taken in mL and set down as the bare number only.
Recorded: 5
